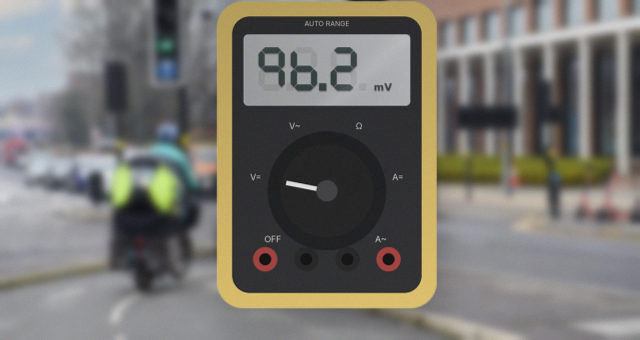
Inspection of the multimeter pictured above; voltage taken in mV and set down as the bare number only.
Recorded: 96.2
